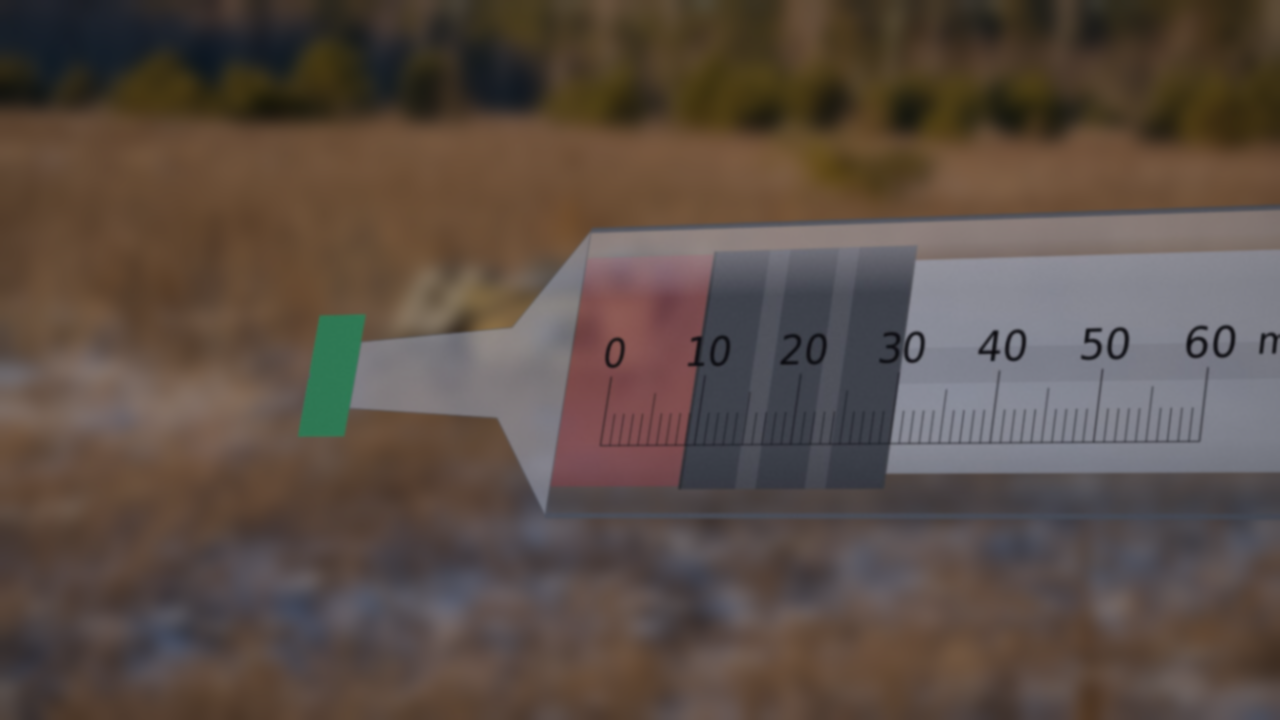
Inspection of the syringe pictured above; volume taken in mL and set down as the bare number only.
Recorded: 9
